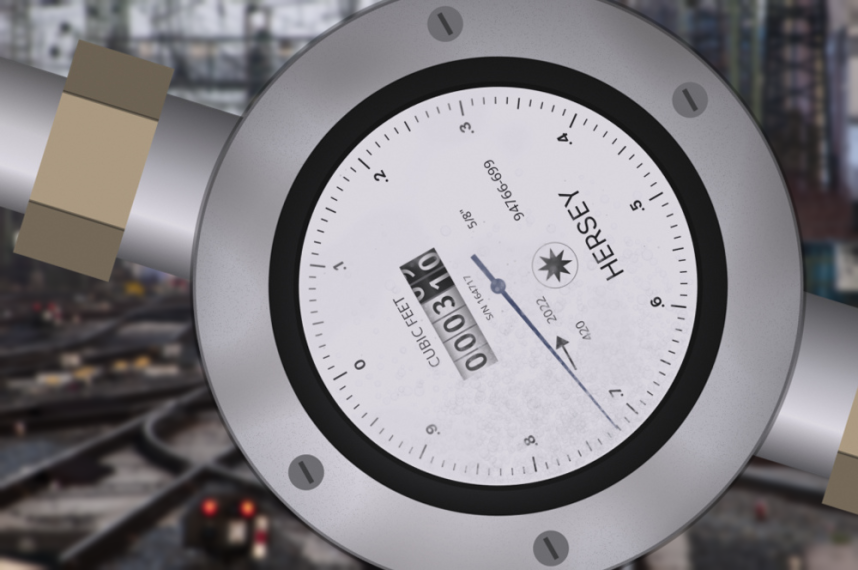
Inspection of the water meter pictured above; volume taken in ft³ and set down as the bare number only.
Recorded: 309.72
